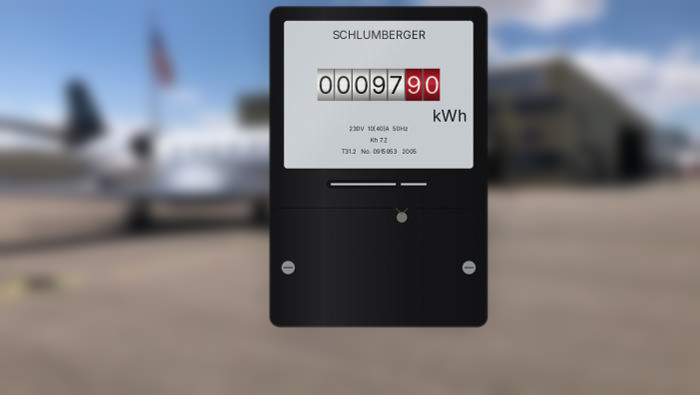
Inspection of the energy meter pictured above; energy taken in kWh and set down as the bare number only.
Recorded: 97.90
